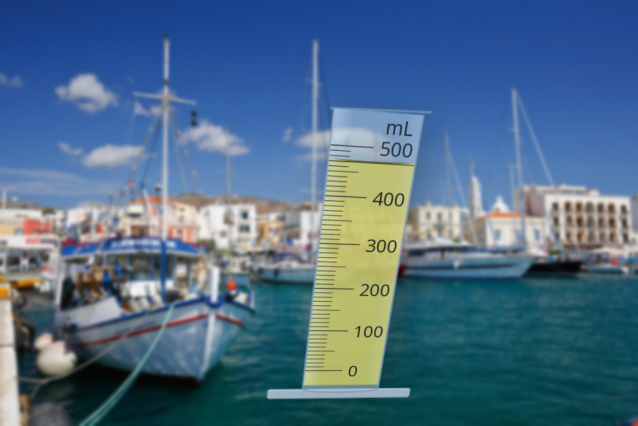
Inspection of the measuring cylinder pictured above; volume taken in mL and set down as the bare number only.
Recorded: 470
